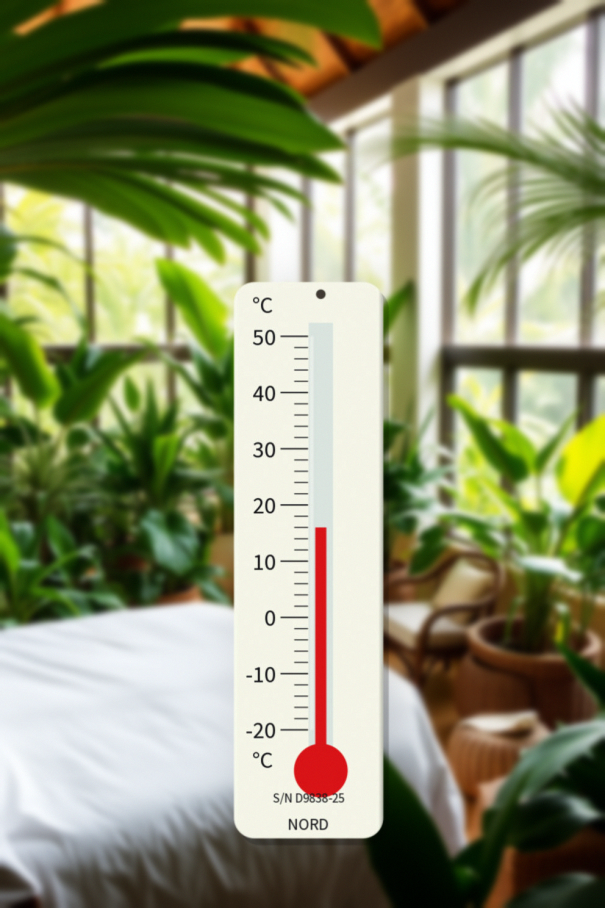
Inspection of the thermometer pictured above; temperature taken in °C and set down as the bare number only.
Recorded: 16
